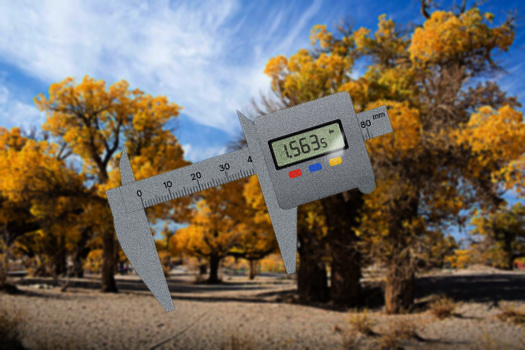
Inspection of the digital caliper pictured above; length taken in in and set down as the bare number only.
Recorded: 1.5635
